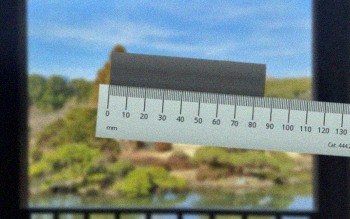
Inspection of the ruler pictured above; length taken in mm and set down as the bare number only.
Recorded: 85
